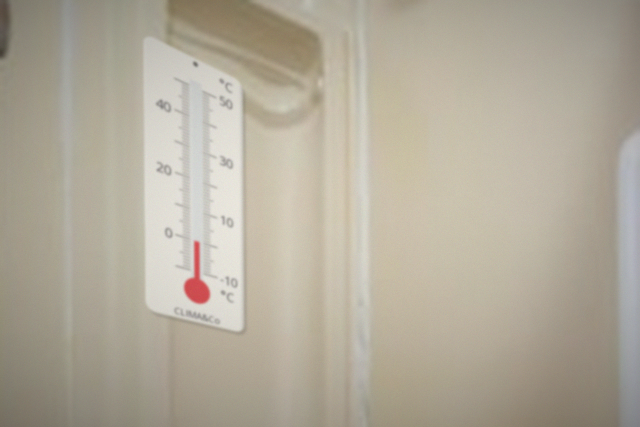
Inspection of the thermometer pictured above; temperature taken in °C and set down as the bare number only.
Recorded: 0
